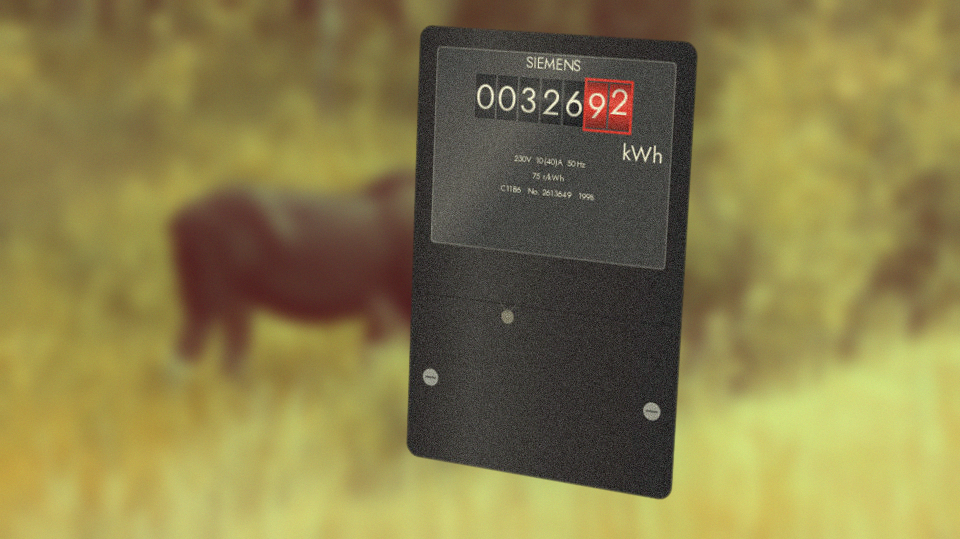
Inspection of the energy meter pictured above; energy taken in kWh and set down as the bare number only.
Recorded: 326.92
